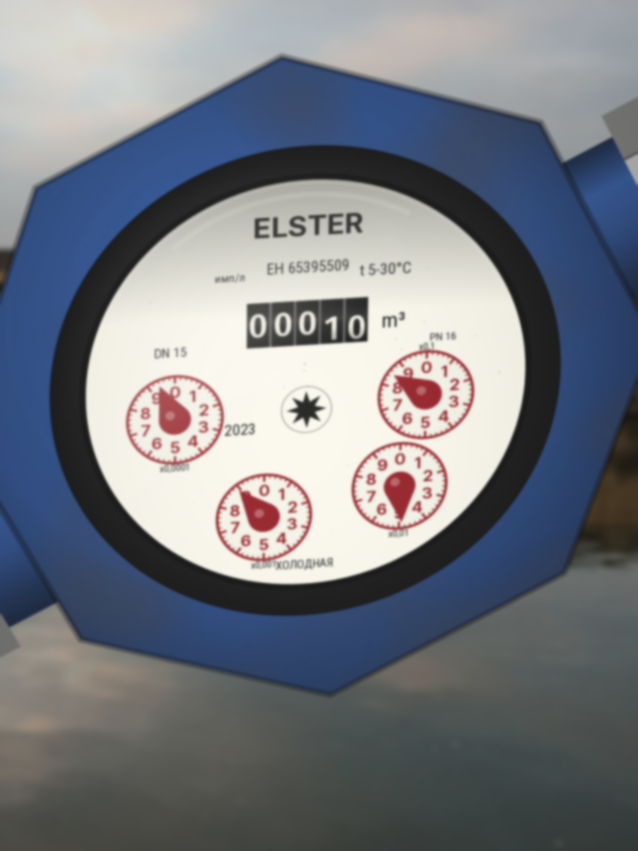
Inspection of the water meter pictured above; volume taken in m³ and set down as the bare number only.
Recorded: 9.8489
